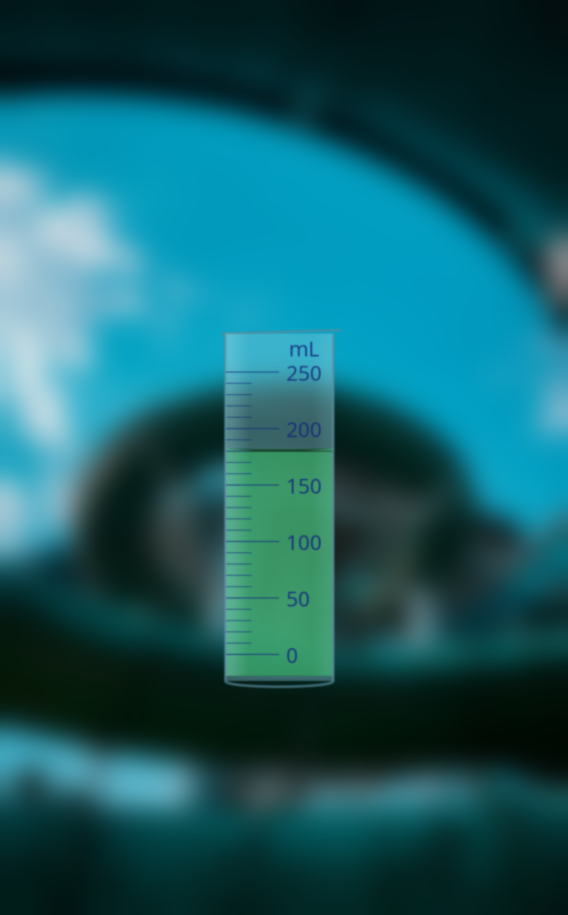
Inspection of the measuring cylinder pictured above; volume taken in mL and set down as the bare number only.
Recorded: 180
